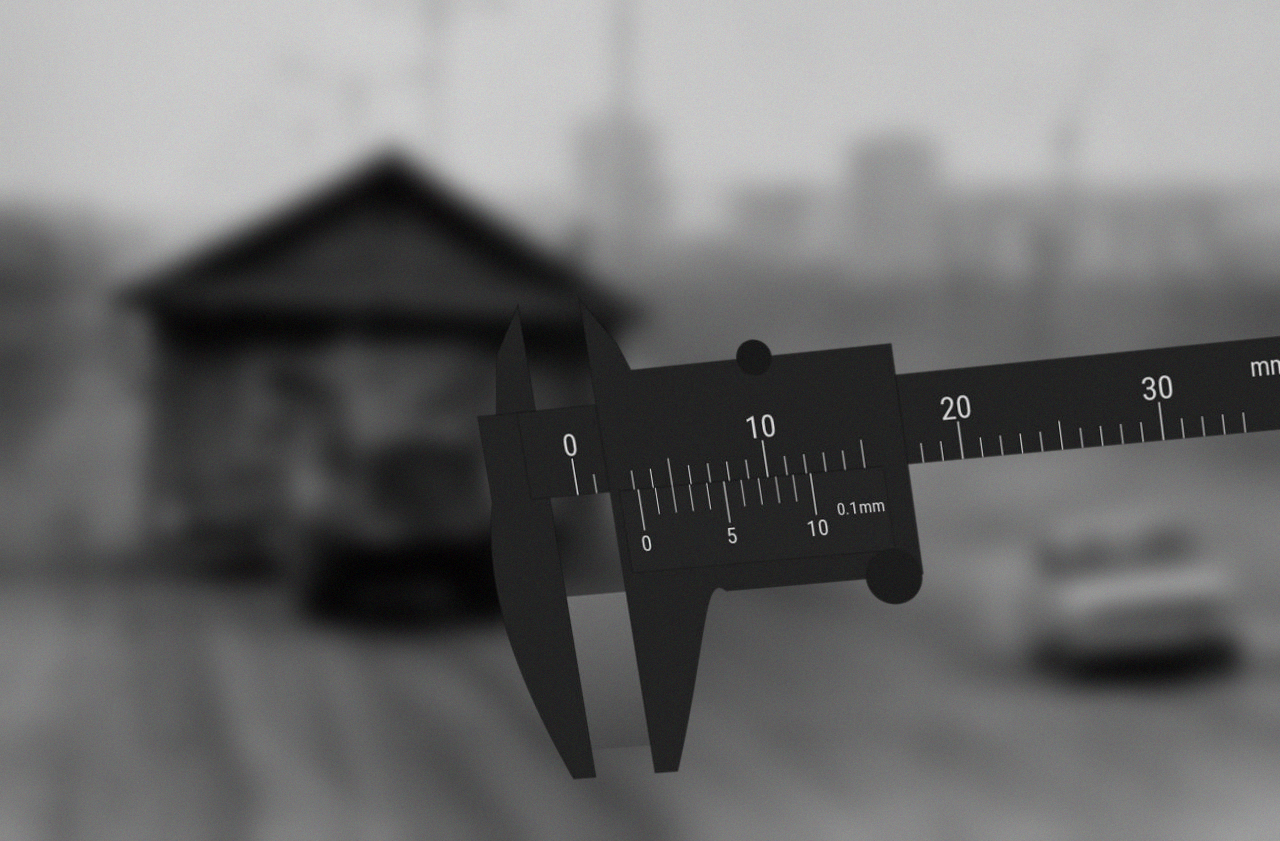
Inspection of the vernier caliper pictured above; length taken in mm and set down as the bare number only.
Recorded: 3.2
